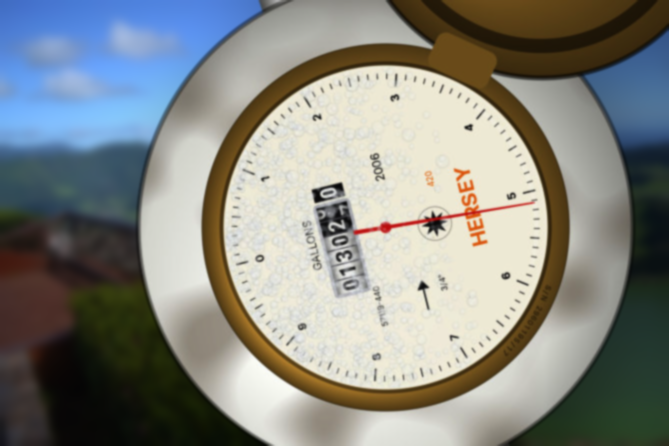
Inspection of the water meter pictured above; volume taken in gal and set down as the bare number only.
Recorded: 130265.1
